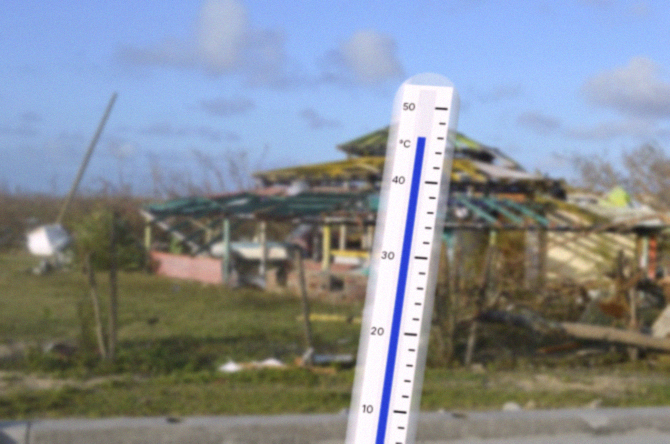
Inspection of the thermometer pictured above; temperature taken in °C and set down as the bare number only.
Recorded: 46
